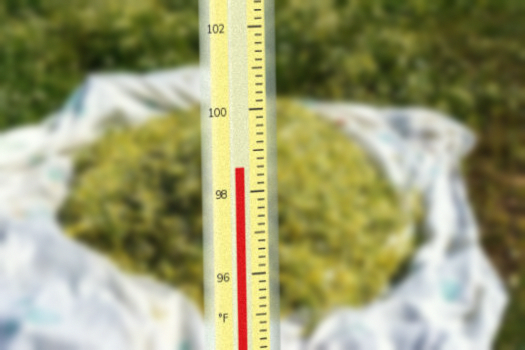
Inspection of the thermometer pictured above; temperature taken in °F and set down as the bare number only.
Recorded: 98.6
